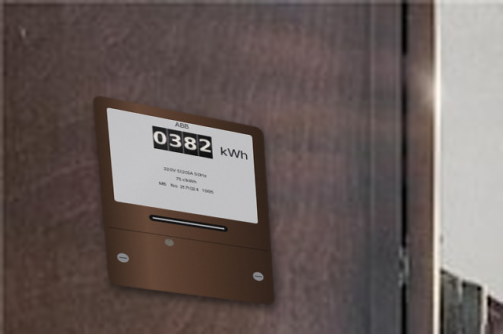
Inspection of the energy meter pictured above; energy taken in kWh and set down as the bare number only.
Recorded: 382
